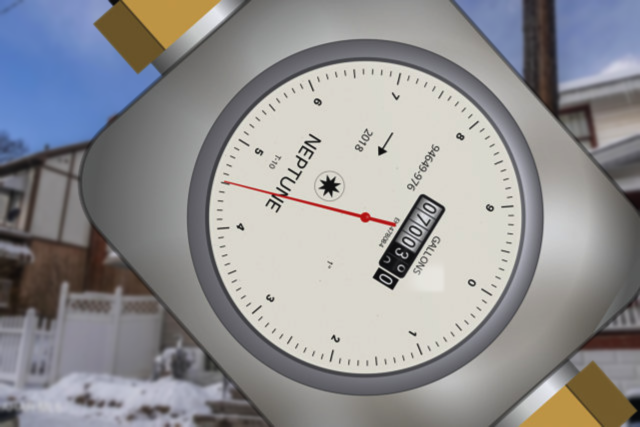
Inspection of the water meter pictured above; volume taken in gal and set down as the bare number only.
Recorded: 700384.5
